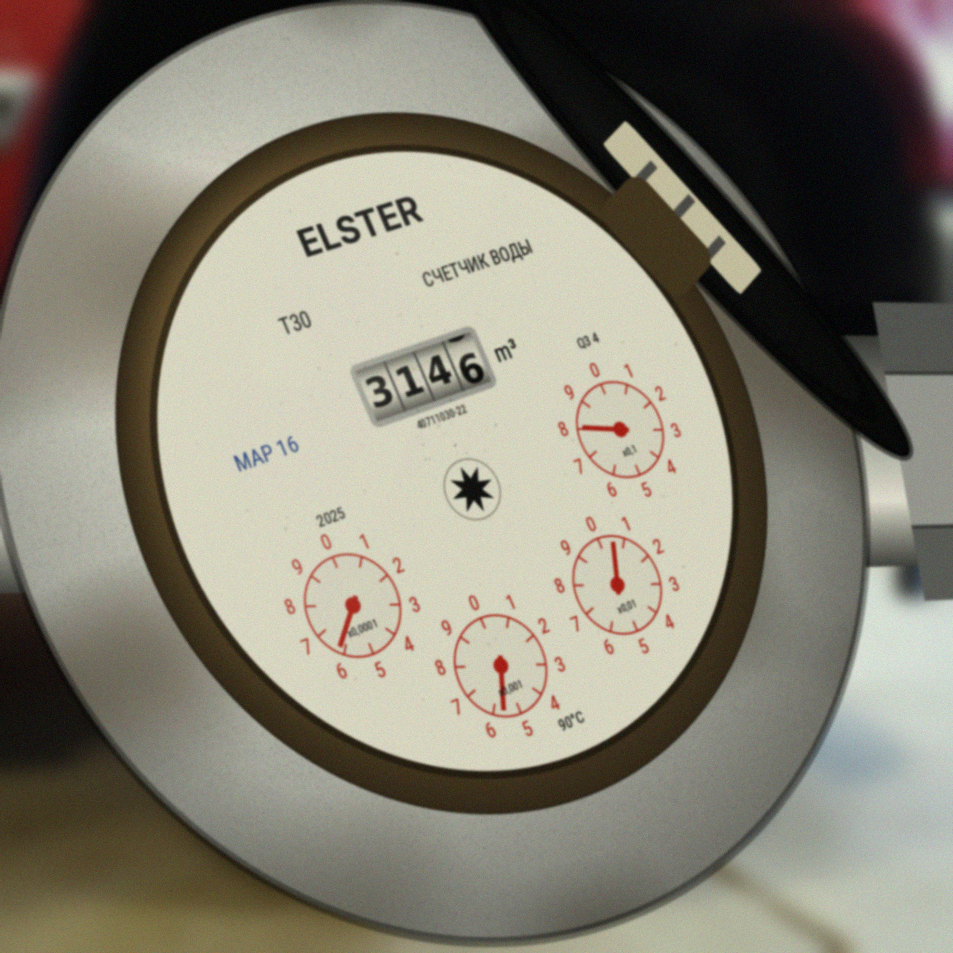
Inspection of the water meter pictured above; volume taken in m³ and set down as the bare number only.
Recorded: 3145.8056
